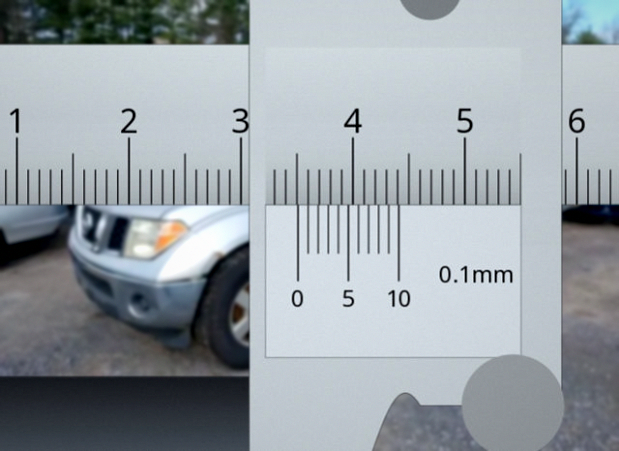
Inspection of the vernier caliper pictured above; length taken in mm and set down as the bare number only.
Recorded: 35.1
